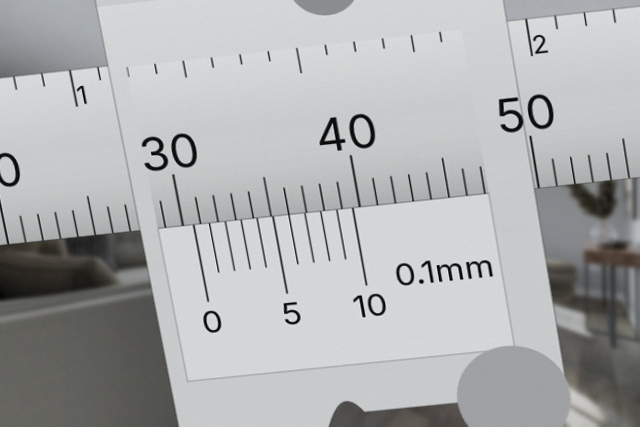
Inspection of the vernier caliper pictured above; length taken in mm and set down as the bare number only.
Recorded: 30.6
